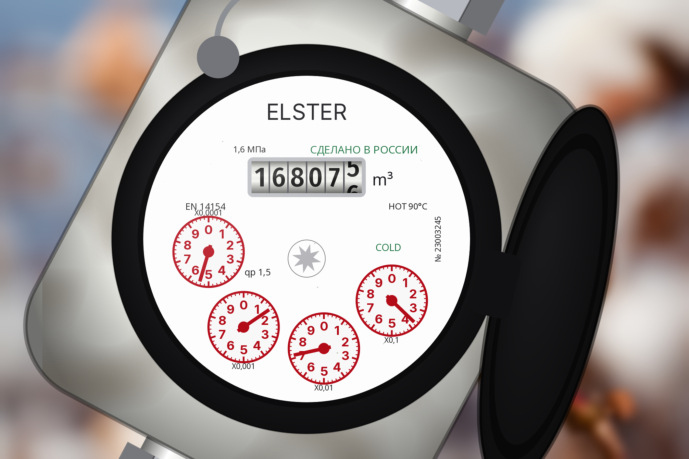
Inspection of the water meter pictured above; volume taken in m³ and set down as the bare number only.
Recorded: 168075.3715
